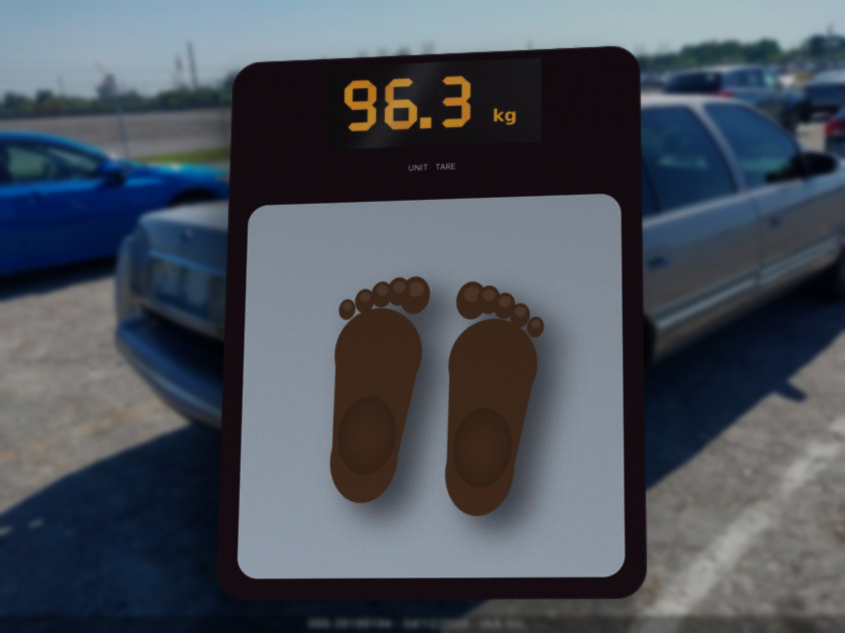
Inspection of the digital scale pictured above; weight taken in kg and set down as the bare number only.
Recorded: 96.3
